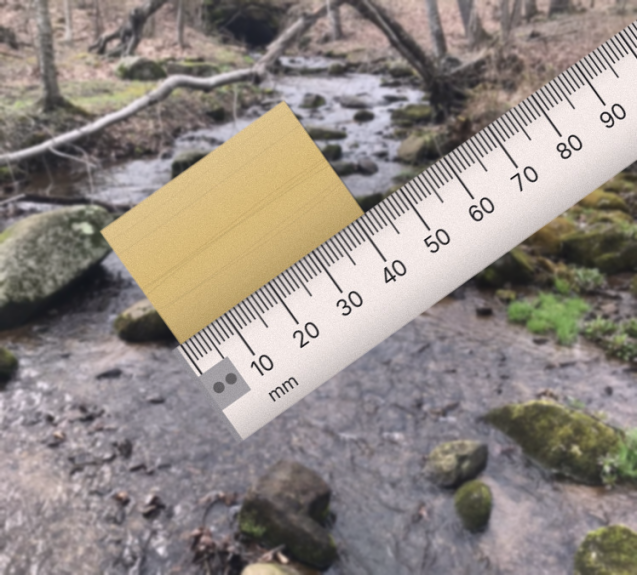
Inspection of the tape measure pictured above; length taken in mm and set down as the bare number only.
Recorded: 42
